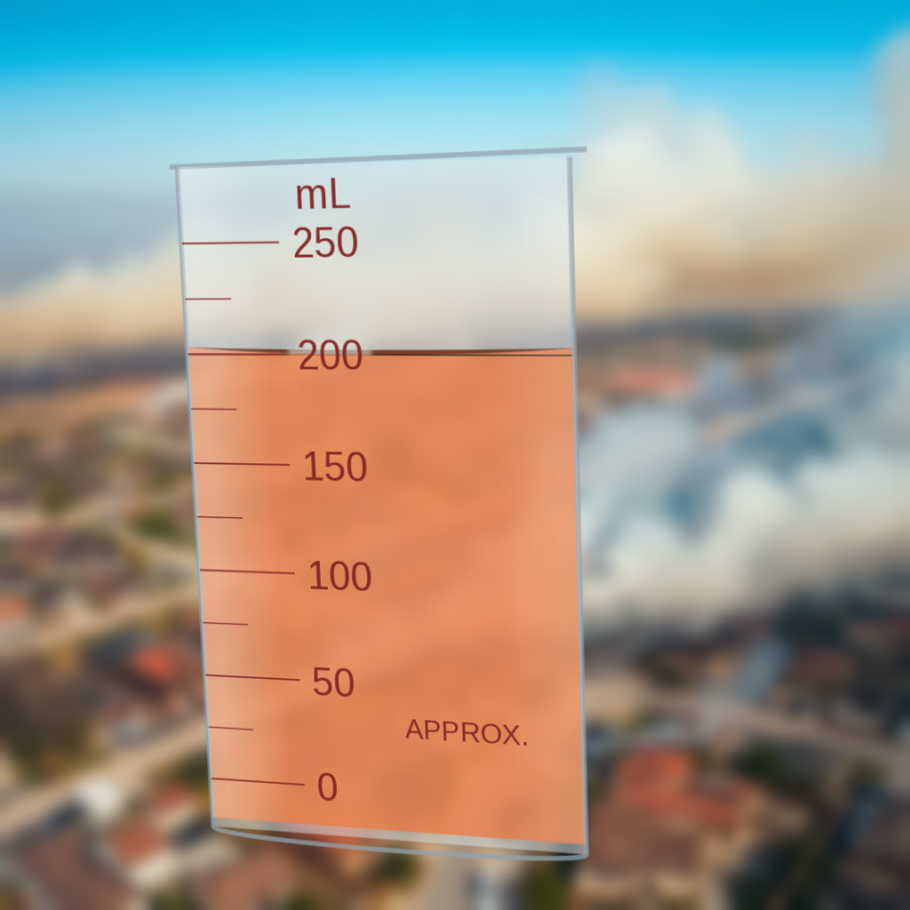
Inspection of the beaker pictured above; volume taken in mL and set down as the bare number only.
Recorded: 200
